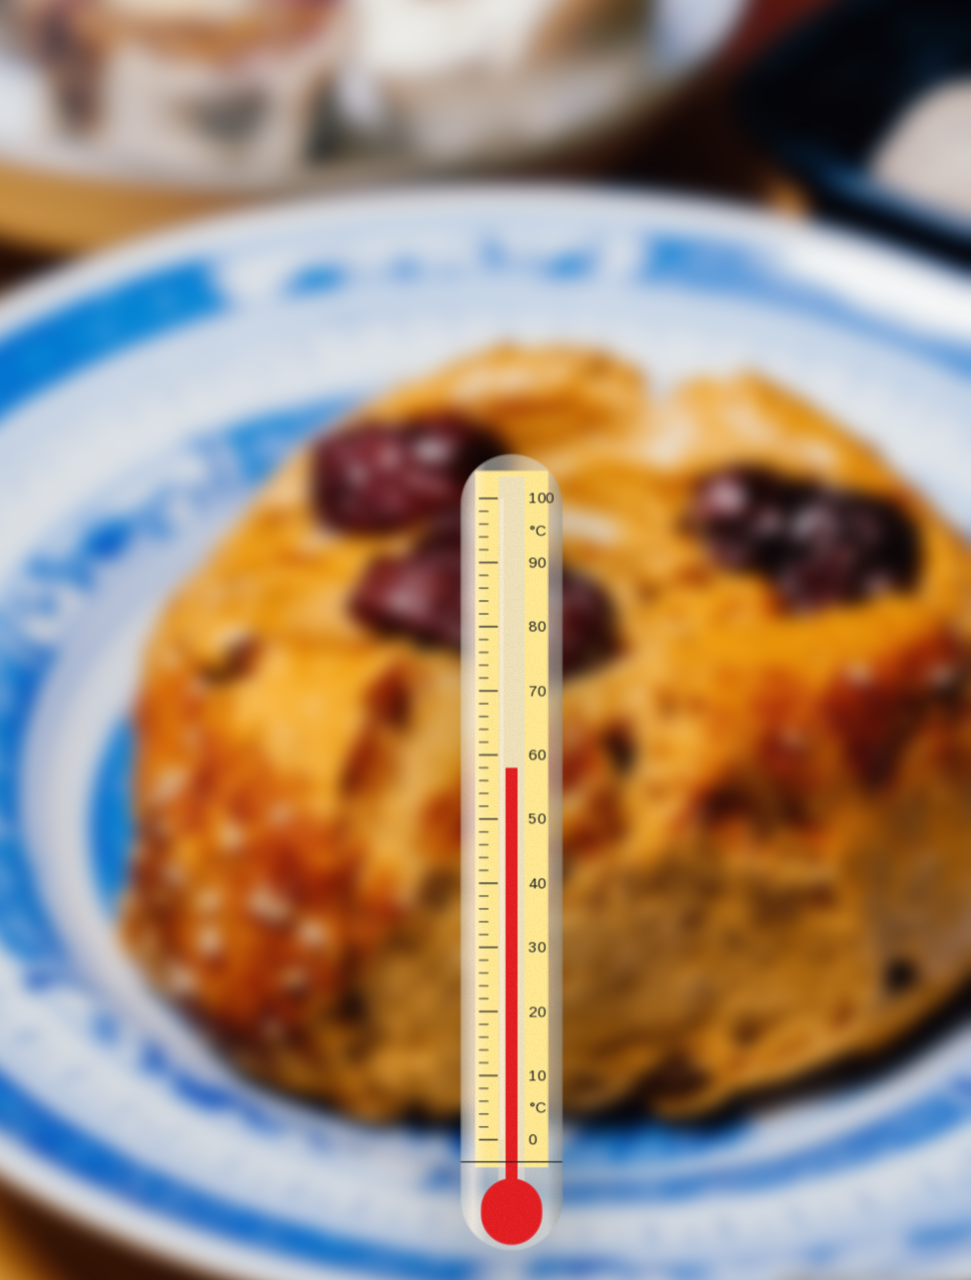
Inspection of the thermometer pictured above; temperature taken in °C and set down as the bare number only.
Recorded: 58
